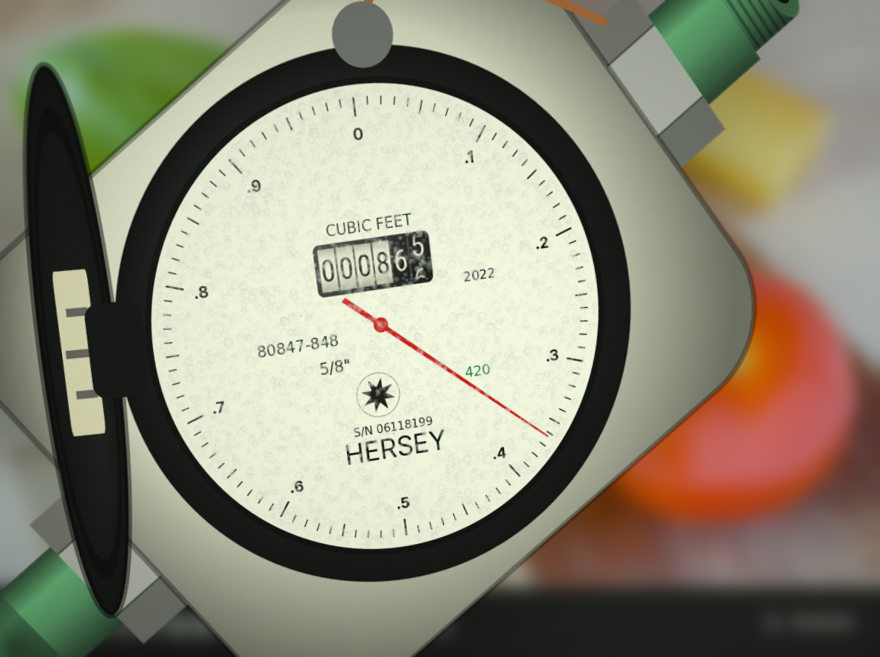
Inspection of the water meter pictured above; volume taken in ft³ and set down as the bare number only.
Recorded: 865.36
